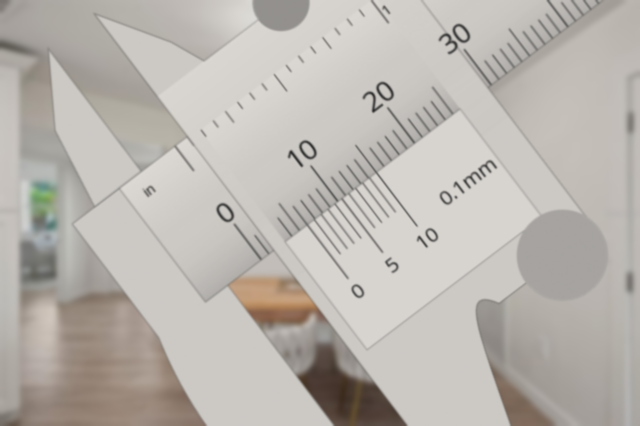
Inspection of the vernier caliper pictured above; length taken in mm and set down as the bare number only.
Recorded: 6.0
